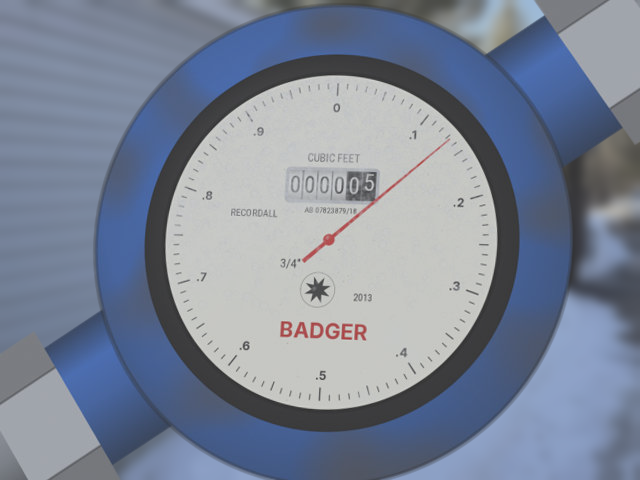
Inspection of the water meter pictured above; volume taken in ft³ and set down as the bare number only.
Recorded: 5.13
